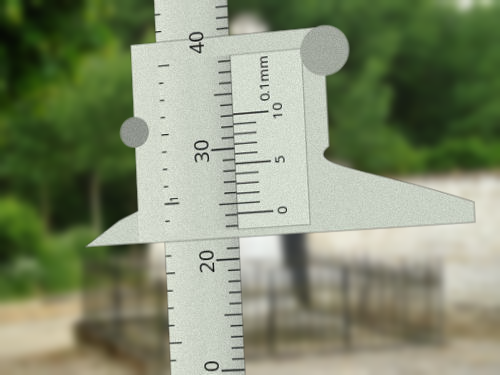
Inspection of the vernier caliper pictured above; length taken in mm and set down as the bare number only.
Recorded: 24.1
